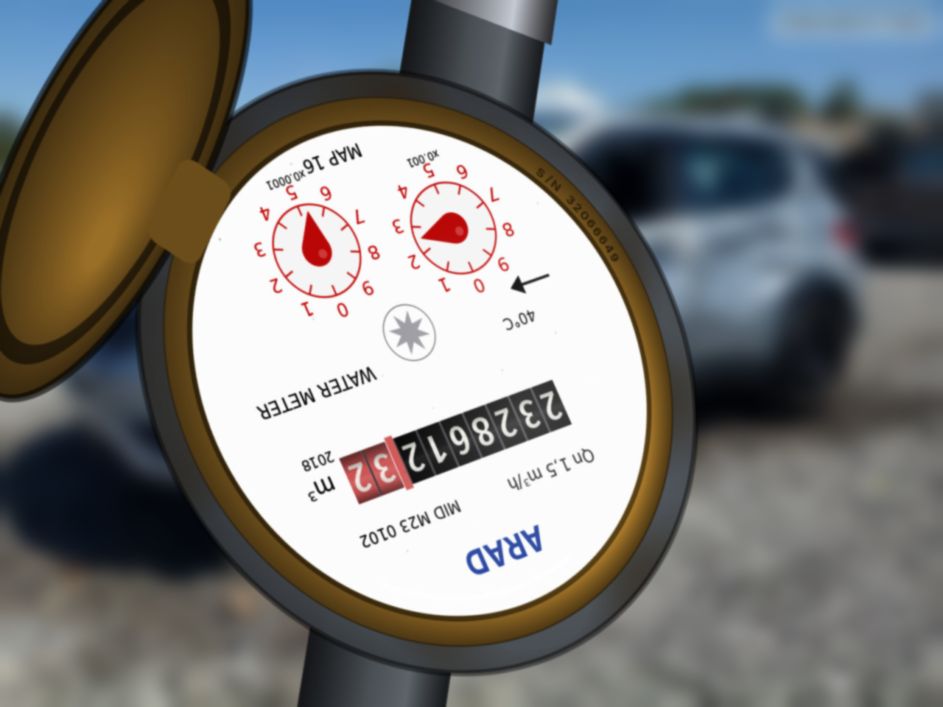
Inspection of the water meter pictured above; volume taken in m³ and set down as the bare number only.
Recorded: 2328612.3225
